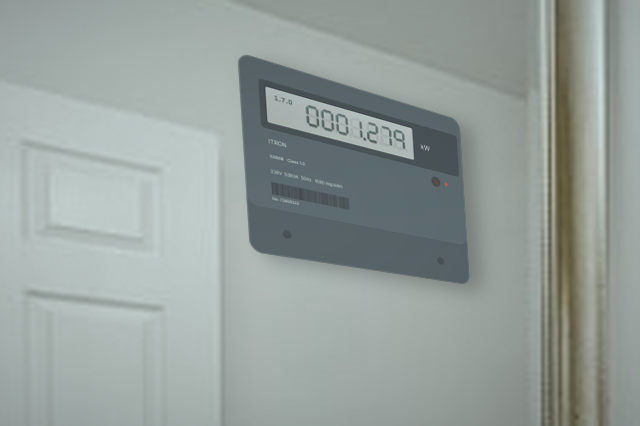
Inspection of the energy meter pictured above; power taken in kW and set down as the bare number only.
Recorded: 1.279
